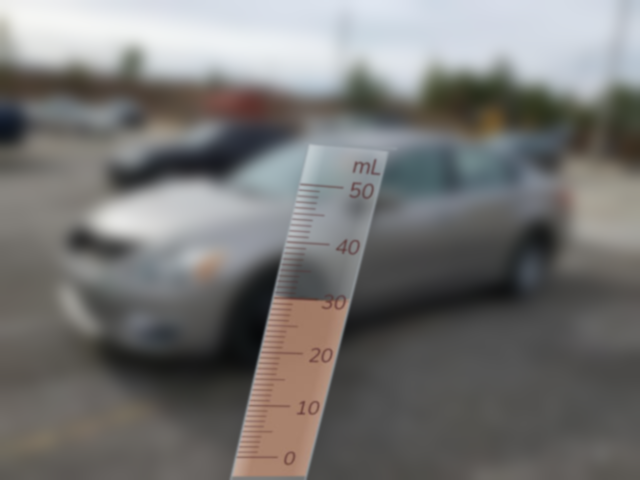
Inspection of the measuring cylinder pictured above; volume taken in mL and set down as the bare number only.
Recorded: 30
